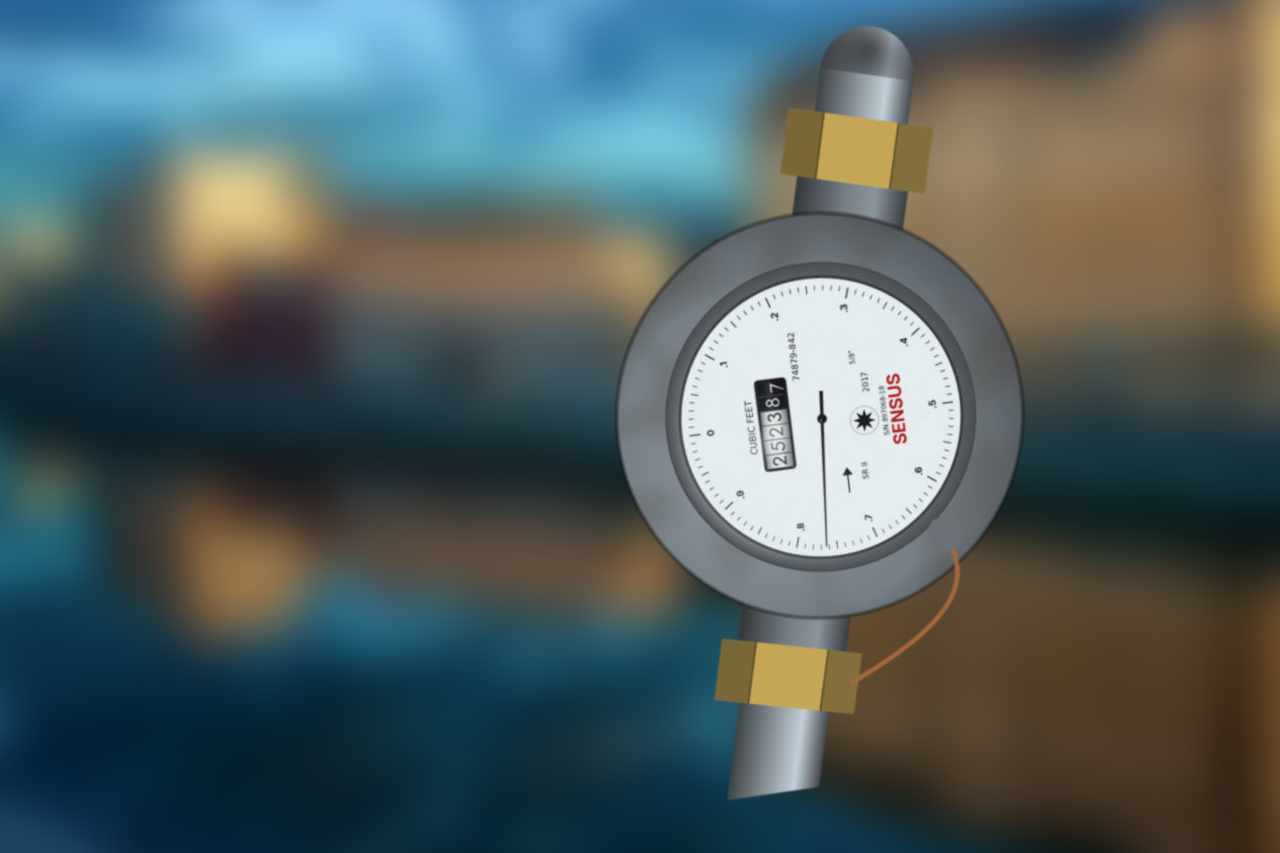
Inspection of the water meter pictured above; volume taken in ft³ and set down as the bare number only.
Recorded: 252386.76
